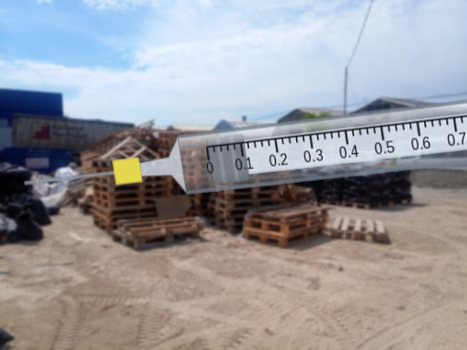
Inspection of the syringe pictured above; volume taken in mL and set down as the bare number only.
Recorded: 0
